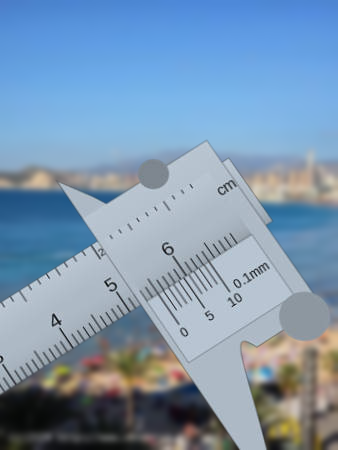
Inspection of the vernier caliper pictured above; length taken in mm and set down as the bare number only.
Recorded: 55.0
